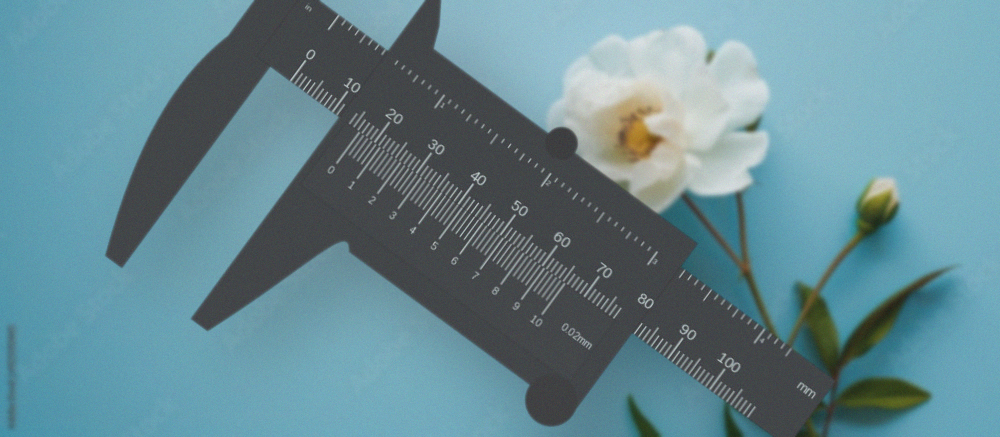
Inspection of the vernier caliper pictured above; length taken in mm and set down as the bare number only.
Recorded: 16.5
